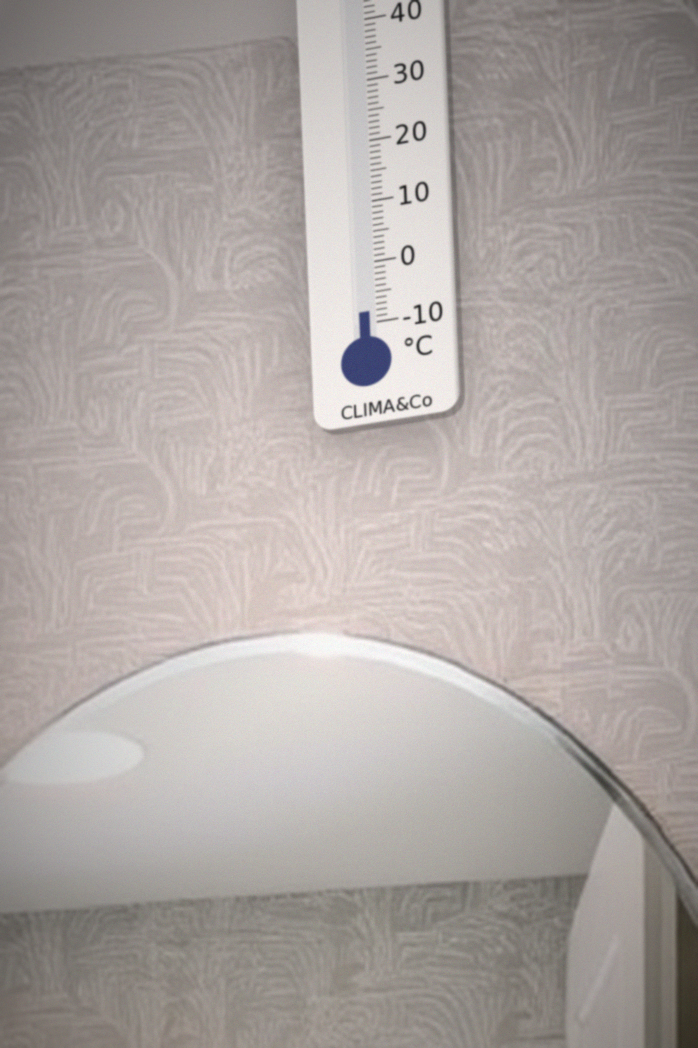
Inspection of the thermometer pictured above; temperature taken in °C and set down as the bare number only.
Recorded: -8
